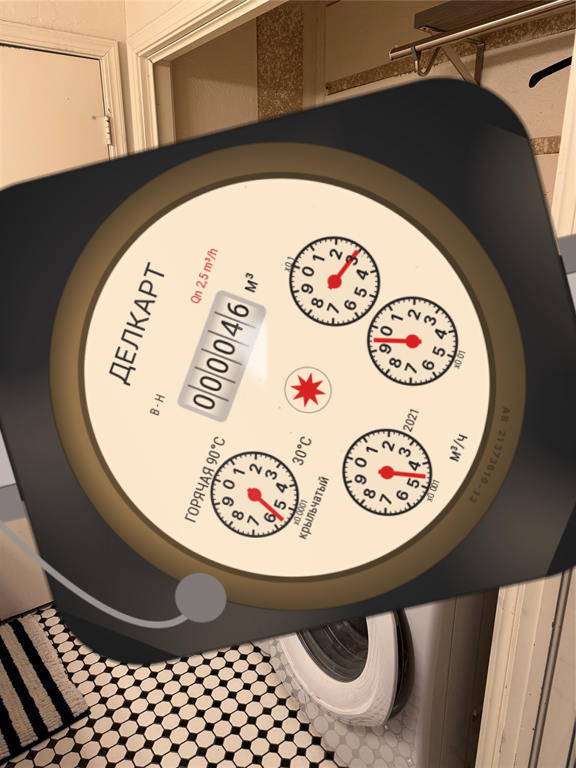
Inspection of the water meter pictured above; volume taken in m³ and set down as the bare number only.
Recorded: 46.2945
